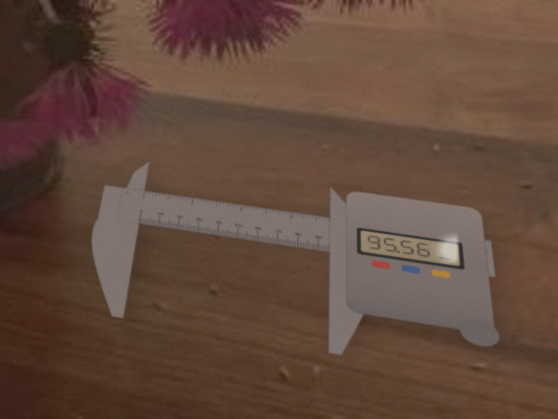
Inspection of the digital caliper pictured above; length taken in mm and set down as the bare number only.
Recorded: 95.56
